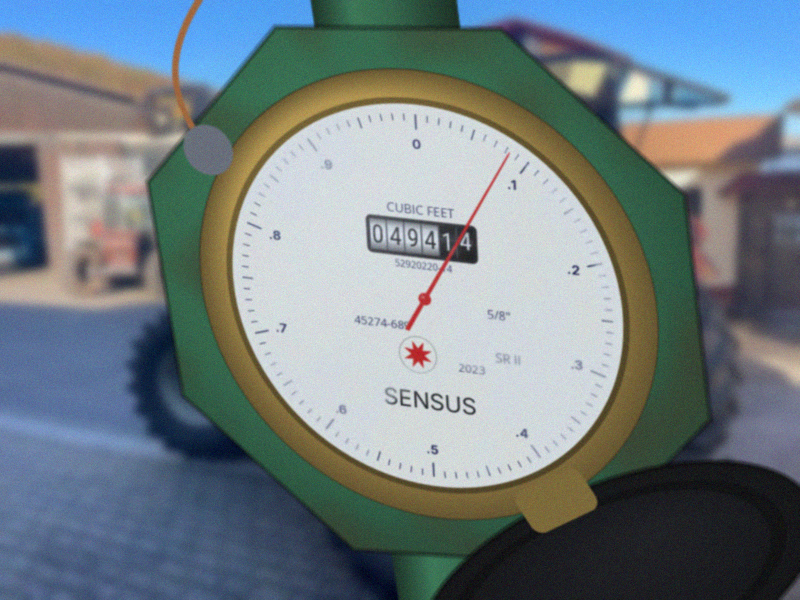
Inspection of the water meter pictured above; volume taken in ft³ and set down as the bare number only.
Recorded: 49414.08
